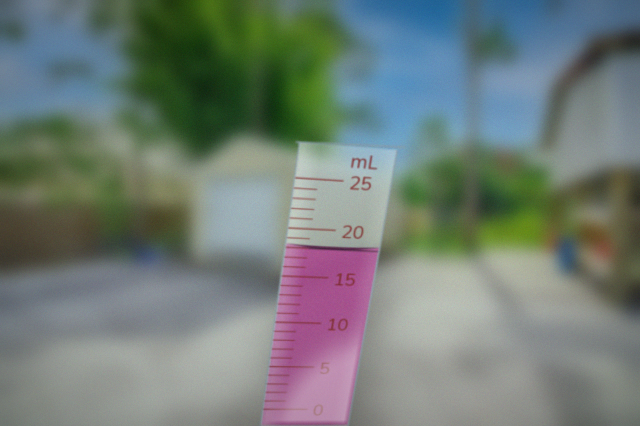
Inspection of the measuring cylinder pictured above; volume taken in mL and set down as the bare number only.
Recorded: 18
